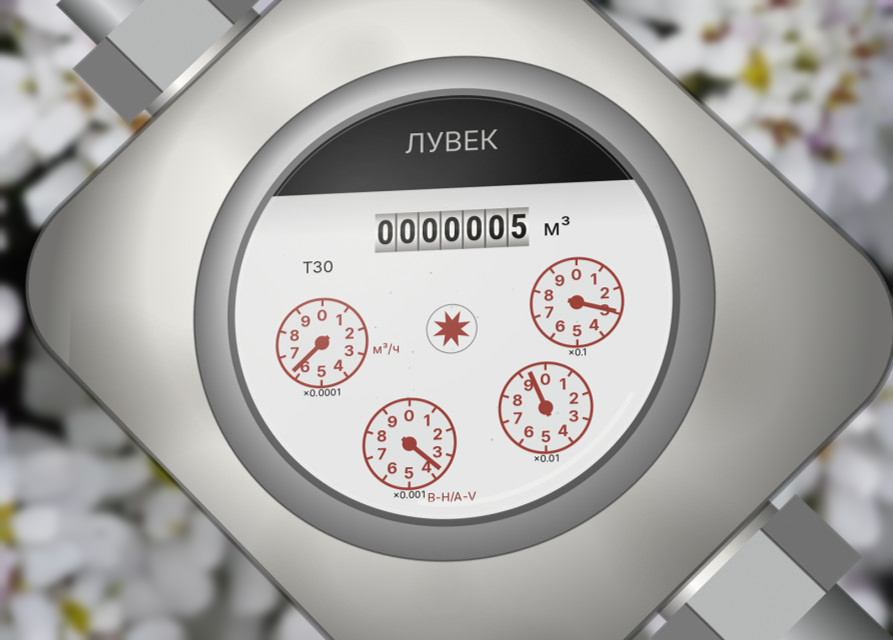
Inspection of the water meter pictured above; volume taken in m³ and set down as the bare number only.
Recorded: 5.2936
